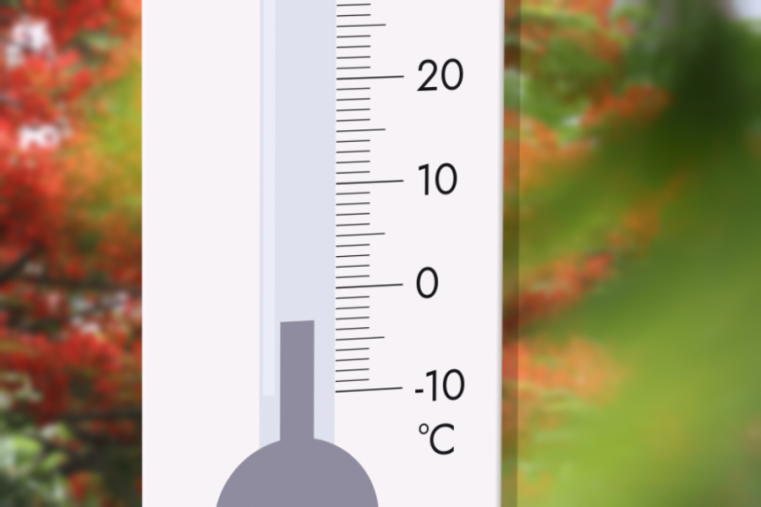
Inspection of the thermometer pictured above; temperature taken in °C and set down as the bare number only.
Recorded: -3
